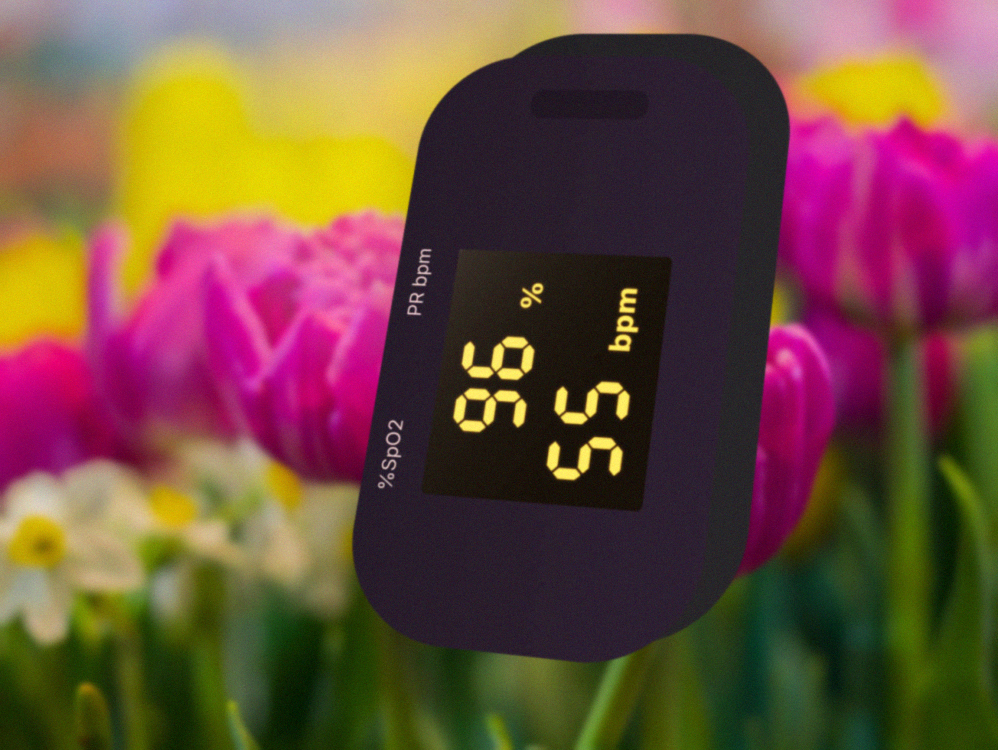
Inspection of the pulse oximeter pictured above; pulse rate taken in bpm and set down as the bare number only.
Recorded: 55
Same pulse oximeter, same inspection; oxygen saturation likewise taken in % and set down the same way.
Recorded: 96
